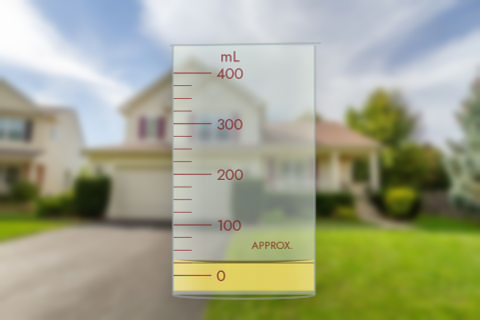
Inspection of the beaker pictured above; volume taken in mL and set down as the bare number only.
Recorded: 25
